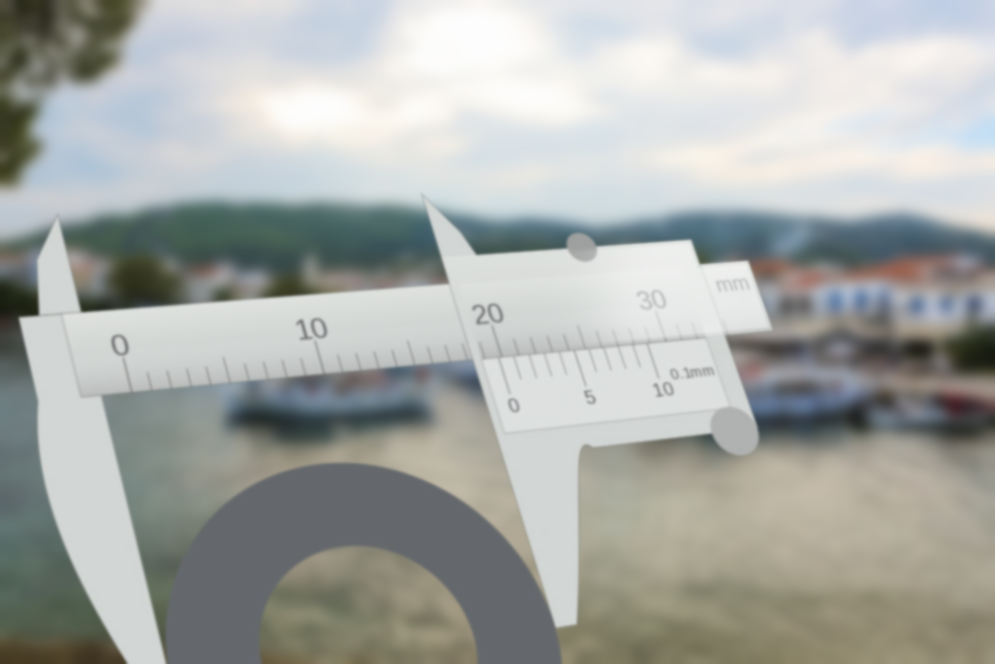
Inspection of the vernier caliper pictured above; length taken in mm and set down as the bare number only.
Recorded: 19.8
